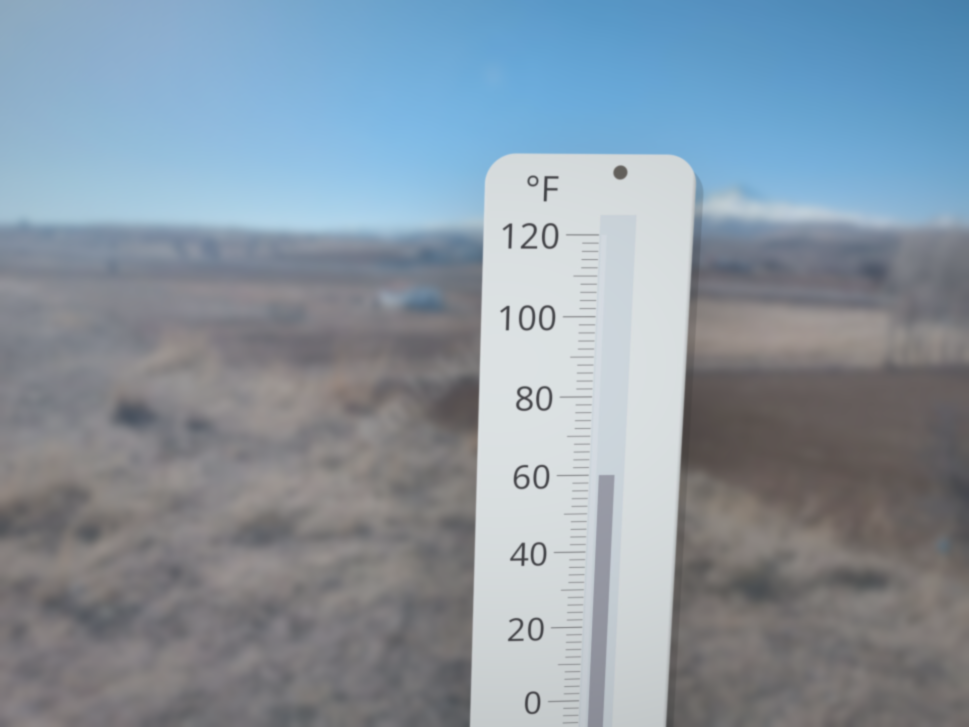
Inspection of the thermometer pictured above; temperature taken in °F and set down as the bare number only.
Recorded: 60
